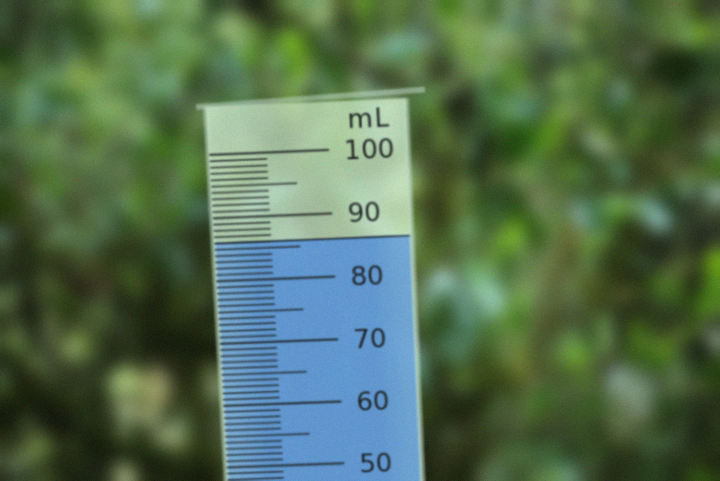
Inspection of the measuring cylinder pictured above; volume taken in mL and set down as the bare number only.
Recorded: 86
